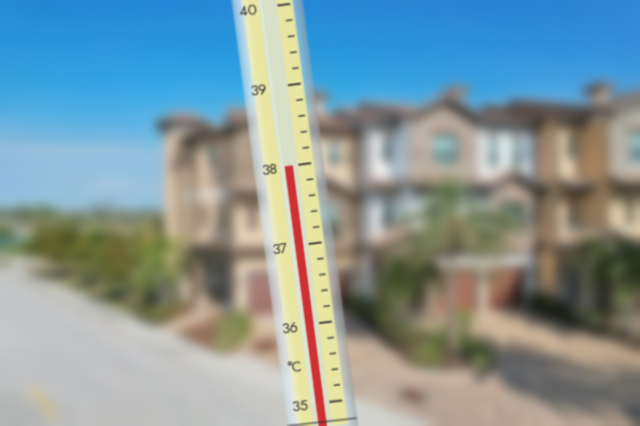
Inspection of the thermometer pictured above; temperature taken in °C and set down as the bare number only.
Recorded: 38
